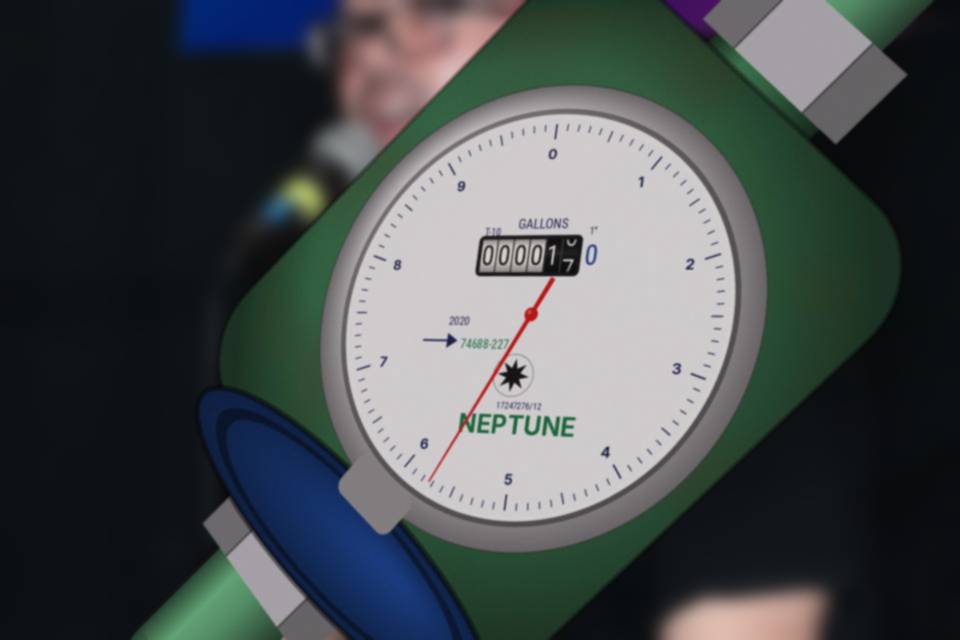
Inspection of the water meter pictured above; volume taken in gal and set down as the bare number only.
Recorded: 165.7
